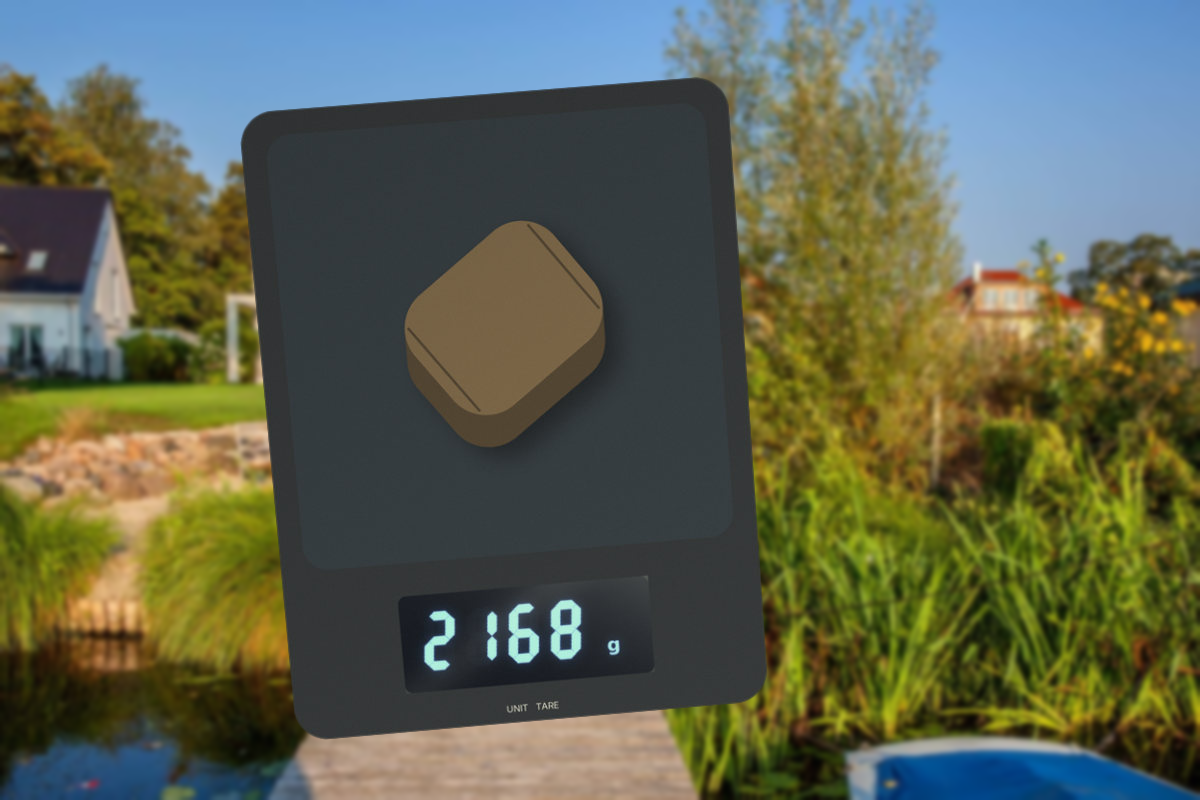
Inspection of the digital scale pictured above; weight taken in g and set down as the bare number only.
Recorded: 2168
